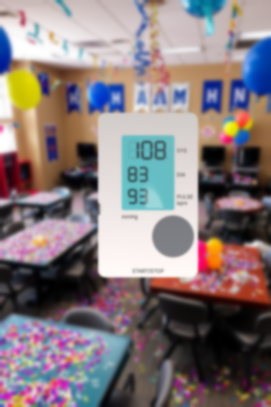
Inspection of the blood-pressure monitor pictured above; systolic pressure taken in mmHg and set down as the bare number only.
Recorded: 108
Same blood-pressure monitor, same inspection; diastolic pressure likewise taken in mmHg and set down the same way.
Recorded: 83
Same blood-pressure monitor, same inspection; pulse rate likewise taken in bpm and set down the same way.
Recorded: 93
